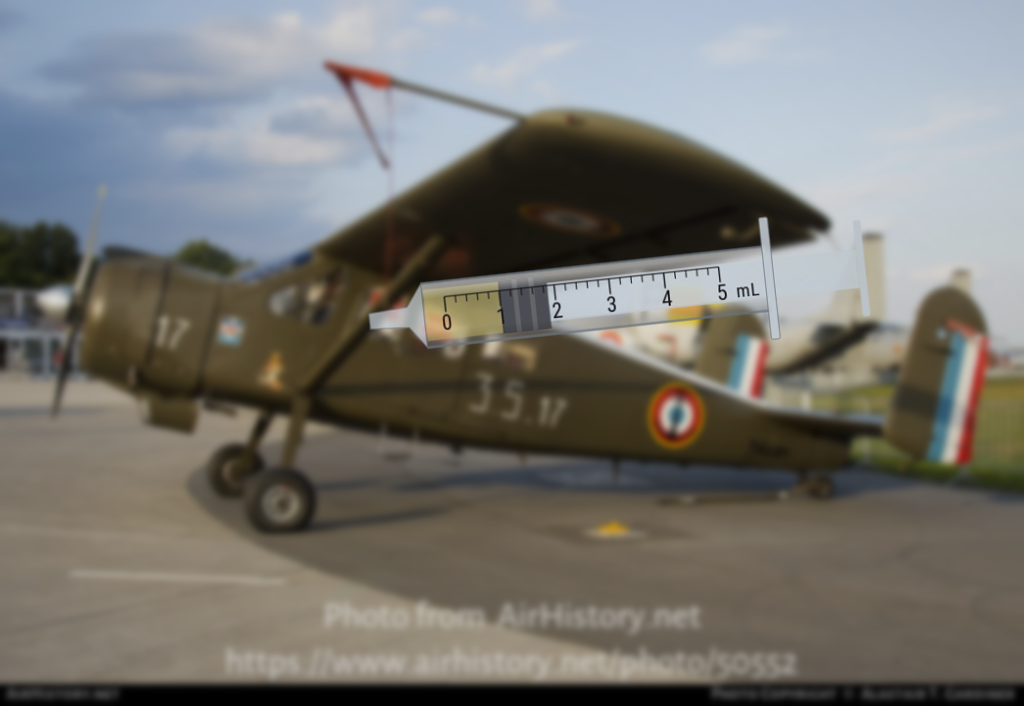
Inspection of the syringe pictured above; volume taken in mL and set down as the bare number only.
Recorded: 1
